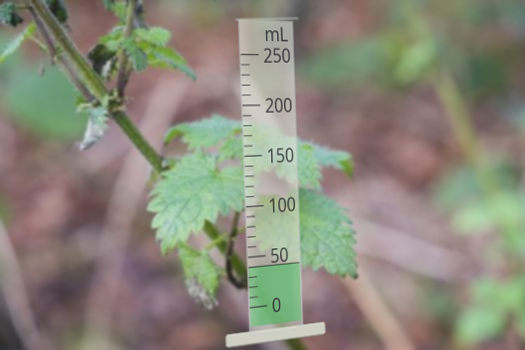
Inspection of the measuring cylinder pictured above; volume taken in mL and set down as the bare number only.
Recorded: 40
